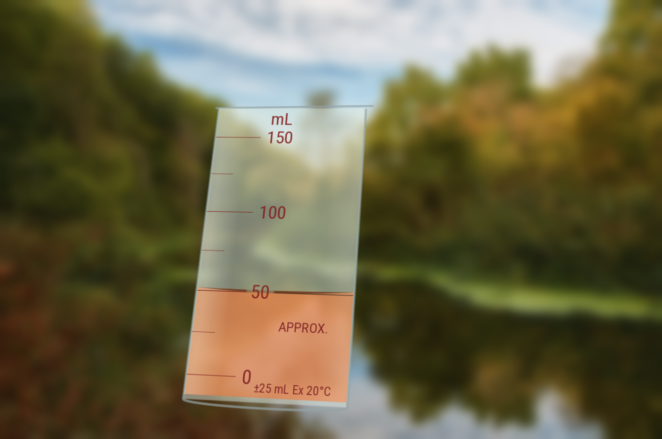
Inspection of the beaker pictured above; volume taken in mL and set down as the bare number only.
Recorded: 50
